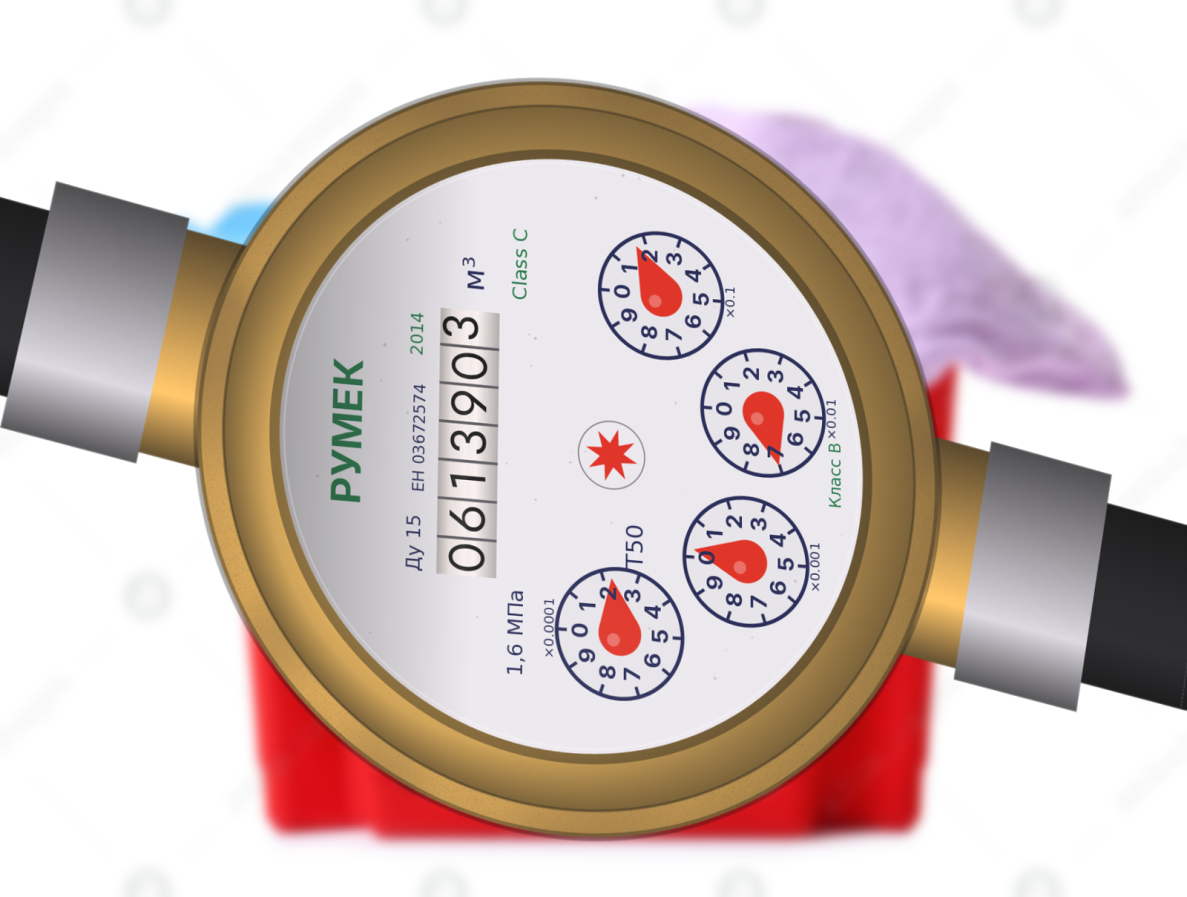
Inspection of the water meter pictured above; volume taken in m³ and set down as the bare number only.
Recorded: 613903.1702
